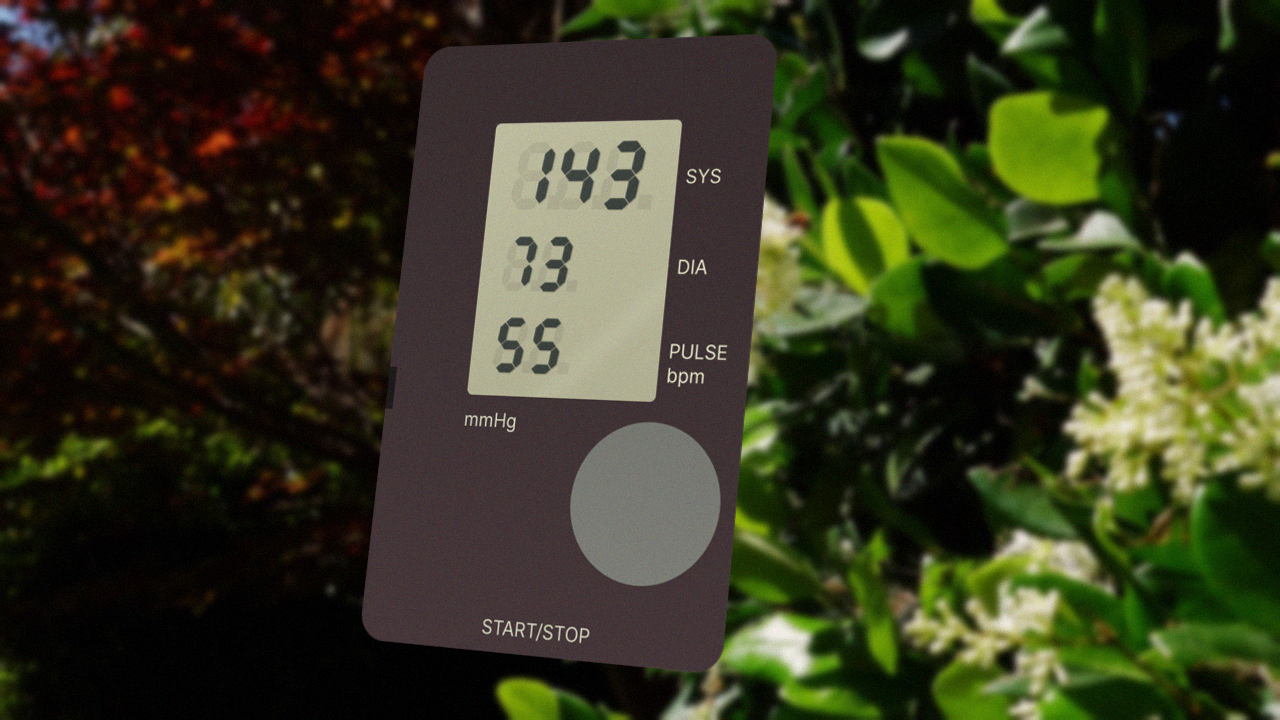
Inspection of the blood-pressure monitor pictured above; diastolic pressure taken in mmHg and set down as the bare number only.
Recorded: 73
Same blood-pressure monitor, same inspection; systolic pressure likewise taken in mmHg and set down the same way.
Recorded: 143
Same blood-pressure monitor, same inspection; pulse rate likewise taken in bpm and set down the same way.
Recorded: 55
